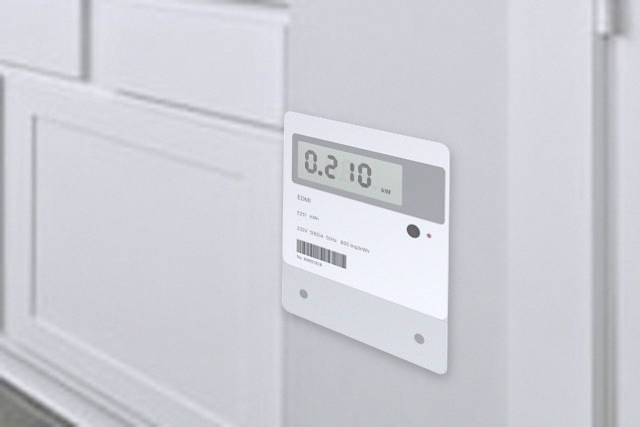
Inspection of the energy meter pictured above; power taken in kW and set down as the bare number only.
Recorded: 0.210
